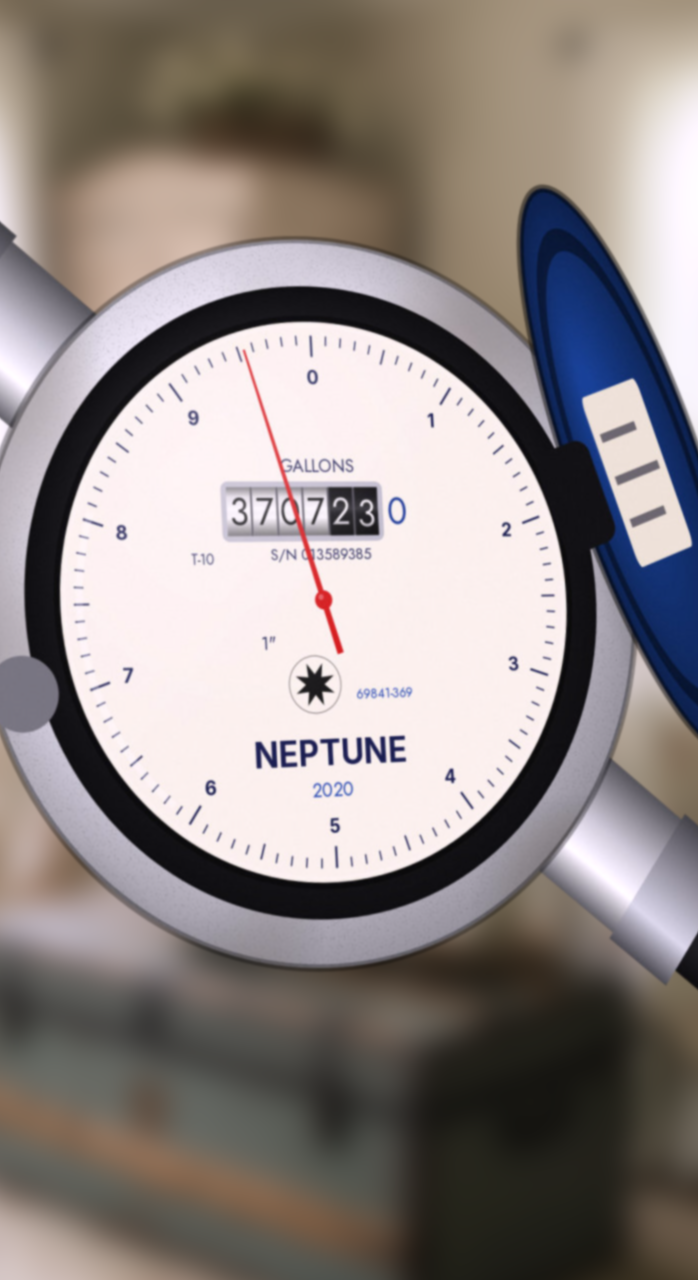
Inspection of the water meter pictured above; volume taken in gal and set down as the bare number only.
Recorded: 3707229.5
